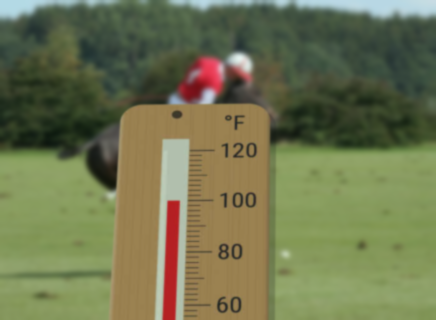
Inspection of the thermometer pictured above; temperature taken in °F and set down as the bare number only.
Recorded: 100
